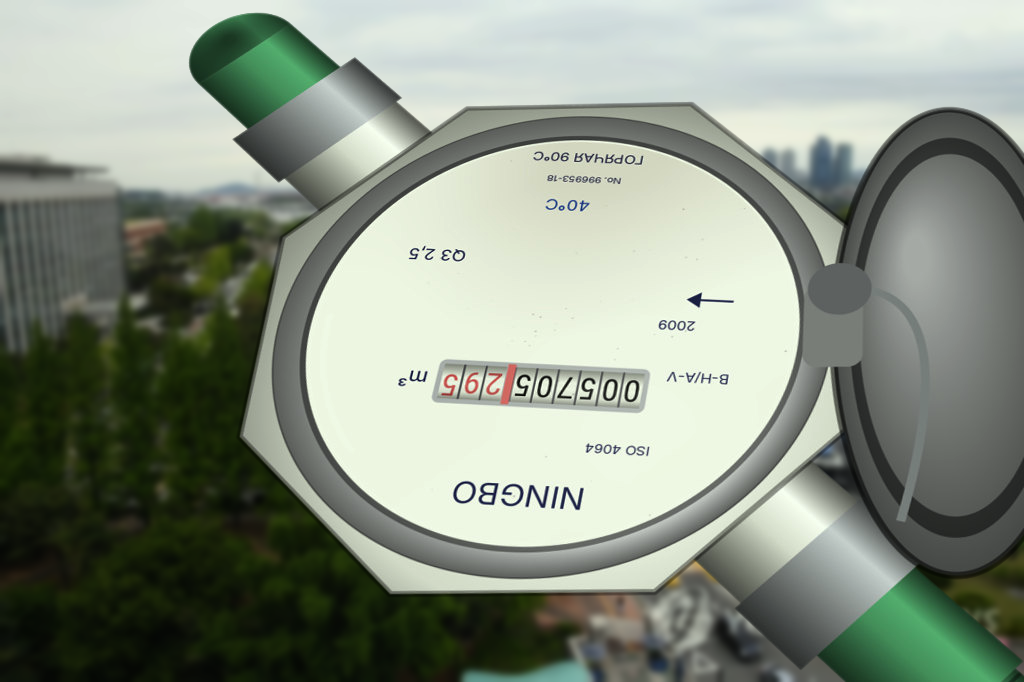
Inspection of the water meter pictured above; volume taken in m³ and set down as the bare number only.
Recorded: 5705.295
